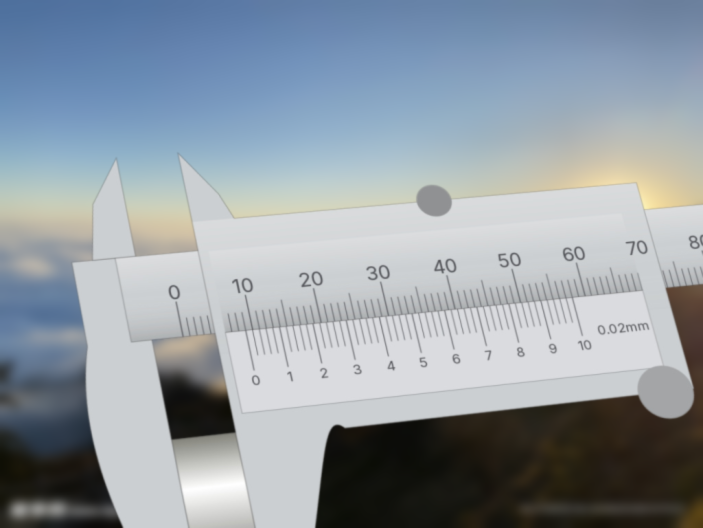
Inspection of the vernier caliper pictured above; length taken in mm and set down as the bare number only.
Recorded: 9.0
